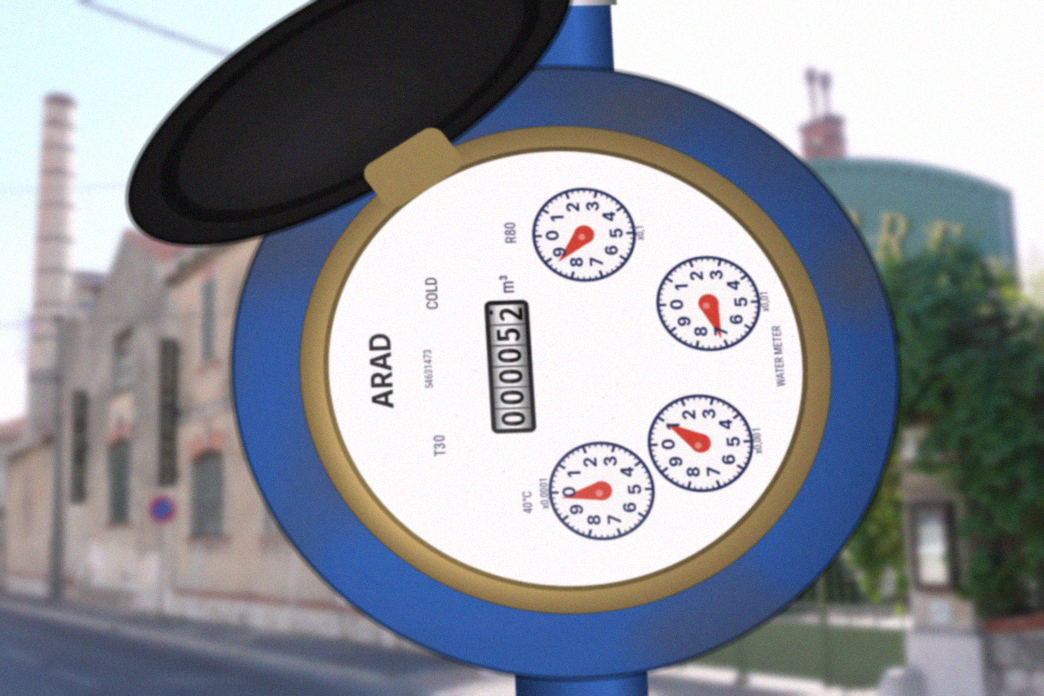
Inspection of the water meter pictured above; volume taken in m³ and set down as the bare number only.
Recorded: 51.8709
